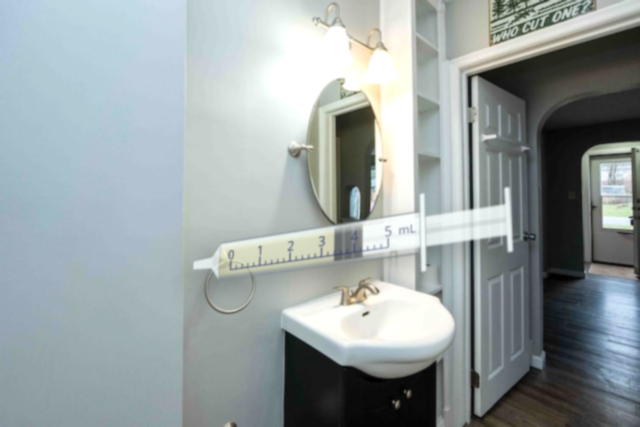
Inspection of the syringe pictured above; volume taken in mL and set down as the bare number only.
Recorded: 3.4
